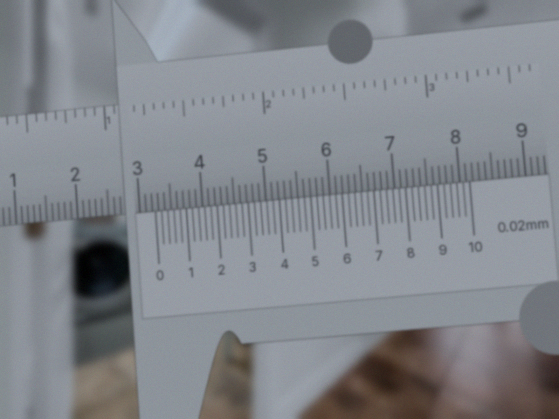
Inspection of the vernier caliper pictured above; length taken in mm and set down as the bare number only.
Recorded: 32.5
